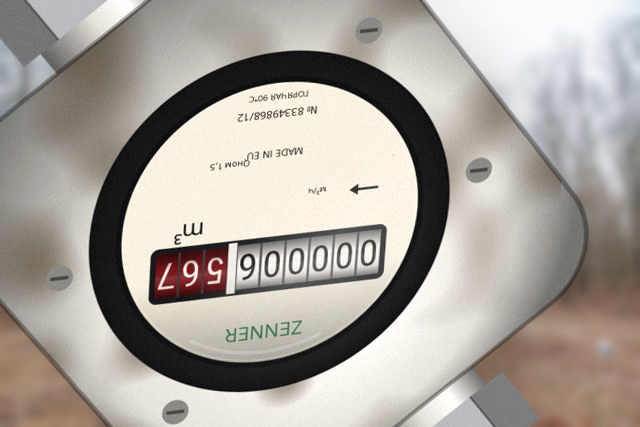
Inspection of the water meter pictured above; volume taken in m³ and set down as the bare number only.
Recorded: 6.567
